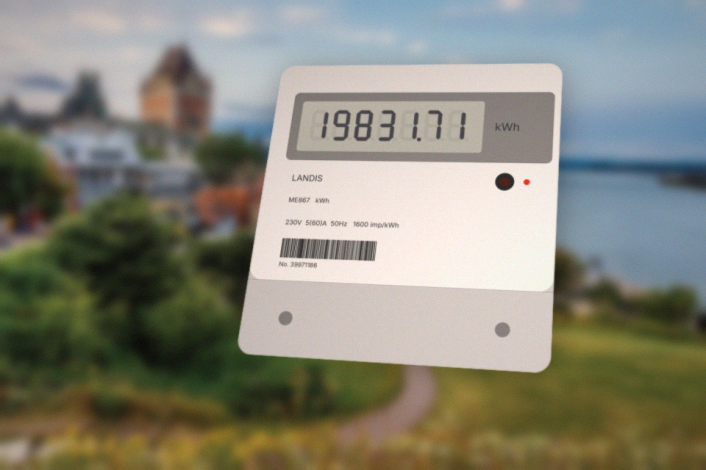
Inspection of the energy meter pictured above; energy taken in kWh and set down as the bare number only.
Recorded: 19831.71
